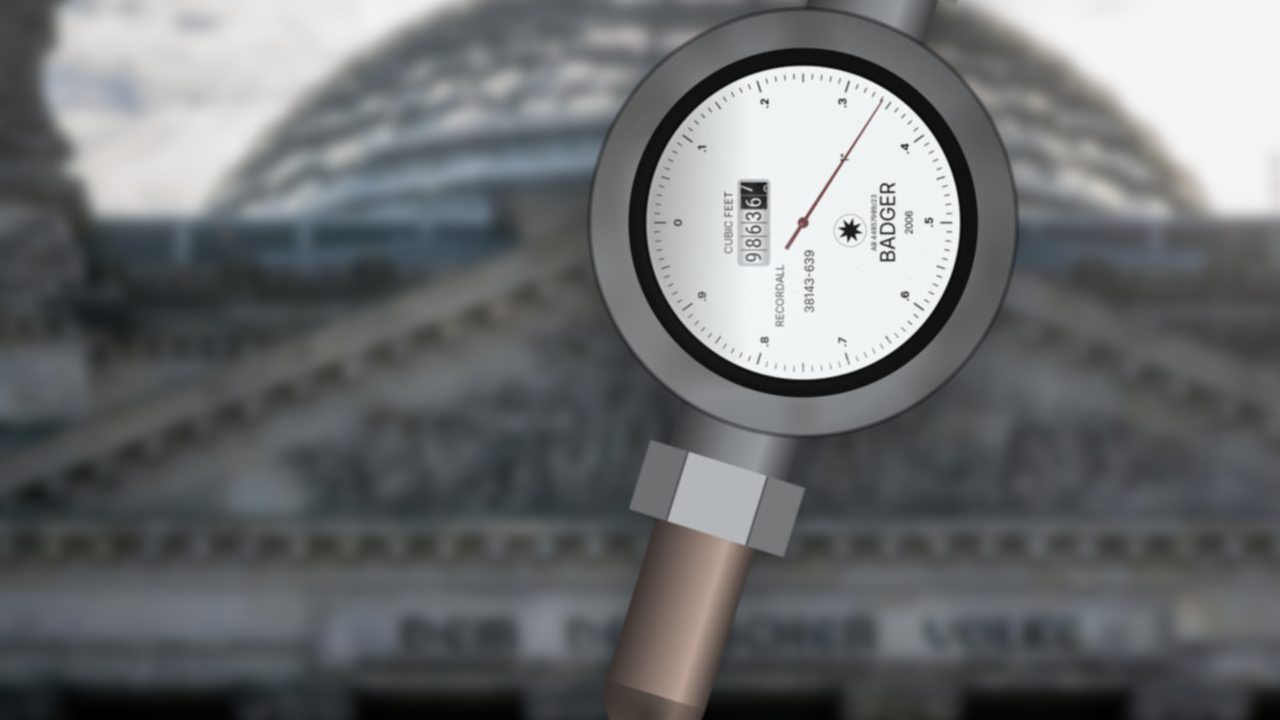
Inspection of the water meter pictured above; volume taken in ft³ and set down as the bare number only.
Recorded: 986367.34
